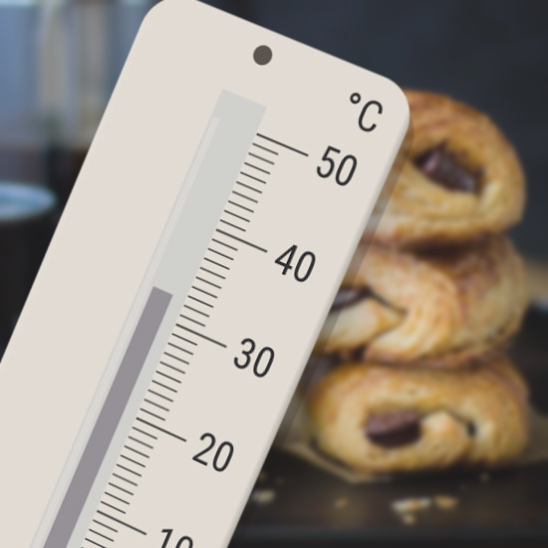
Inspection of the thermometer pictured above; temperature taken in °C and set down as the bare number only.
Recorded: 32.5
